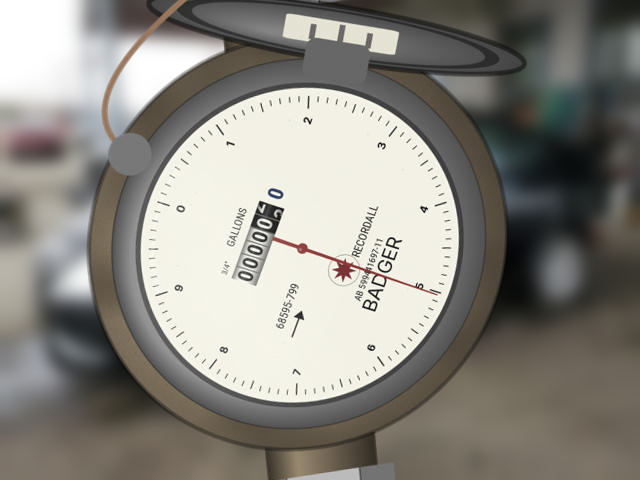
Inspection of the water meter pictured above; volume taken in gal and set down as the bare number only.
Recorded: 25.0
